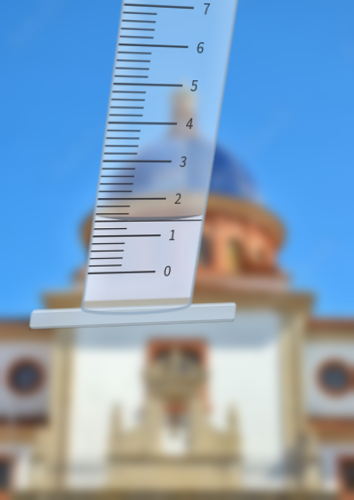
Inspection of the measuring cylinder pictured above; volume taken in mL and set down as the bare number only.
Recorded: 1.4
